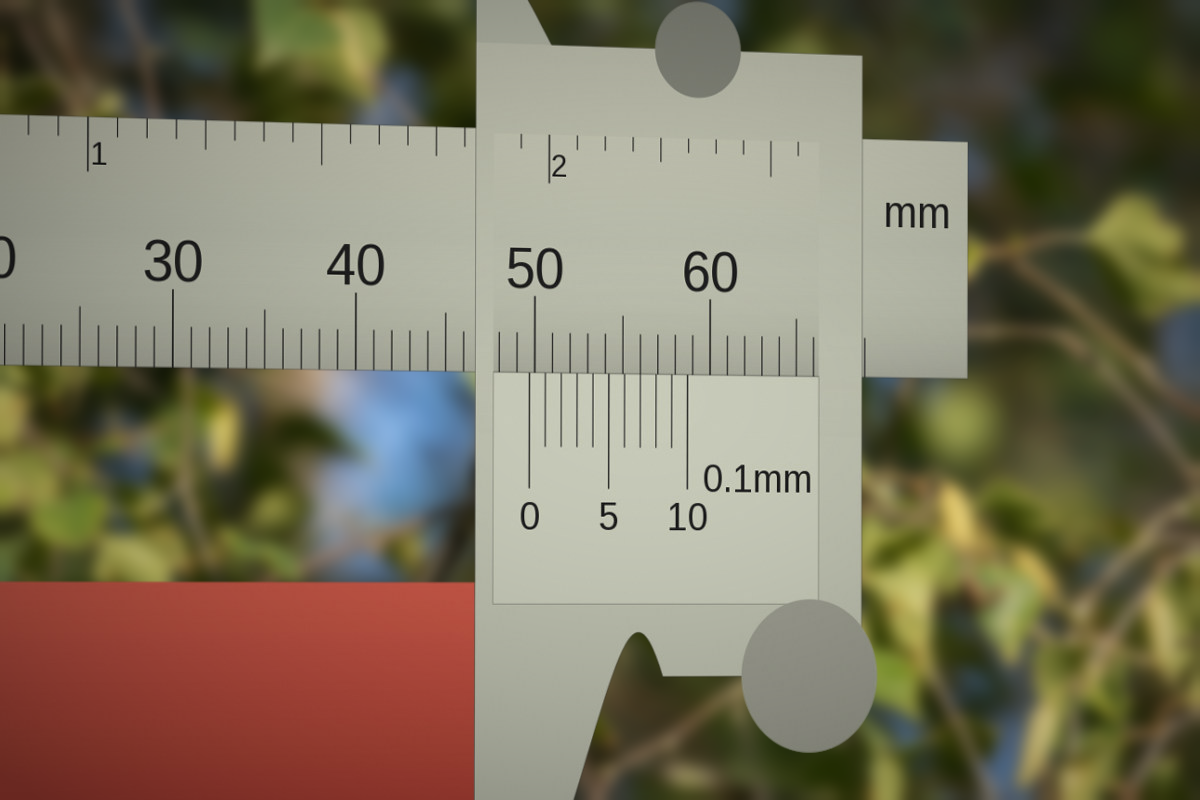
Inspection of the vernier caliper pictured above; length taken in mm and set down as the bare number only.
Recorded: 49.7
